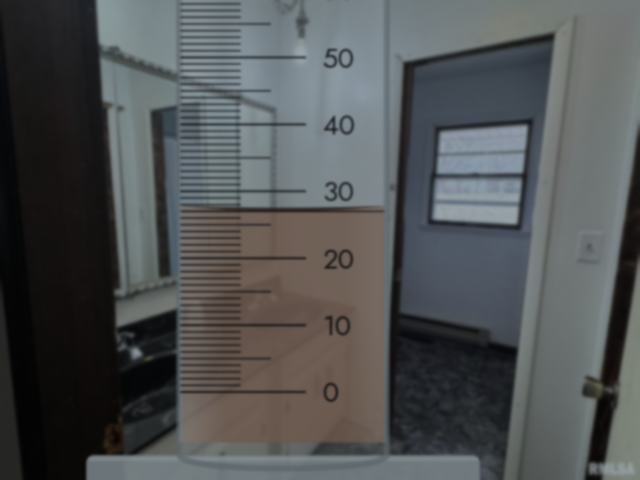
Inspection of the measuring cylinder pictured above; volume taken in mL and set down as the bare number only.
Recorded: 27
